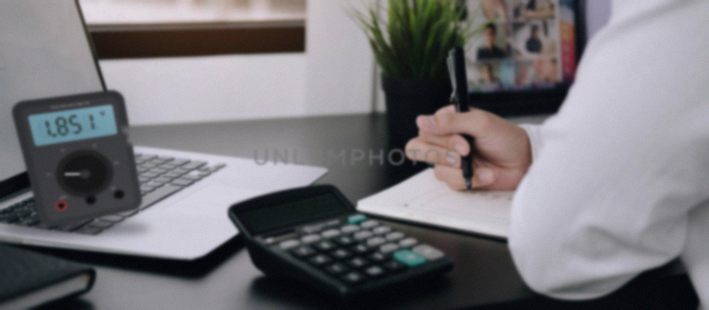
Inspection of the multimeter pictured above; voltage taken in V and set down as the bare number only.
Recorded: 1.851
